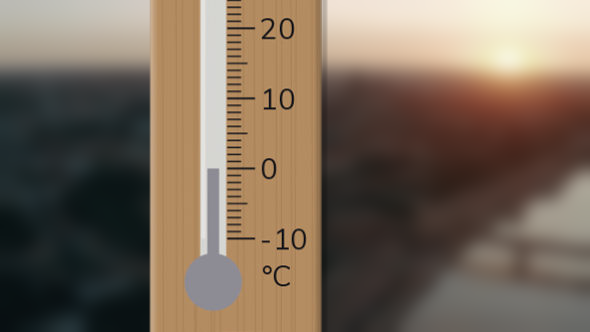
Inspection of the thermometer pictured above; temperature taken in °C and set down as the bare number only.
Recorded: 0
